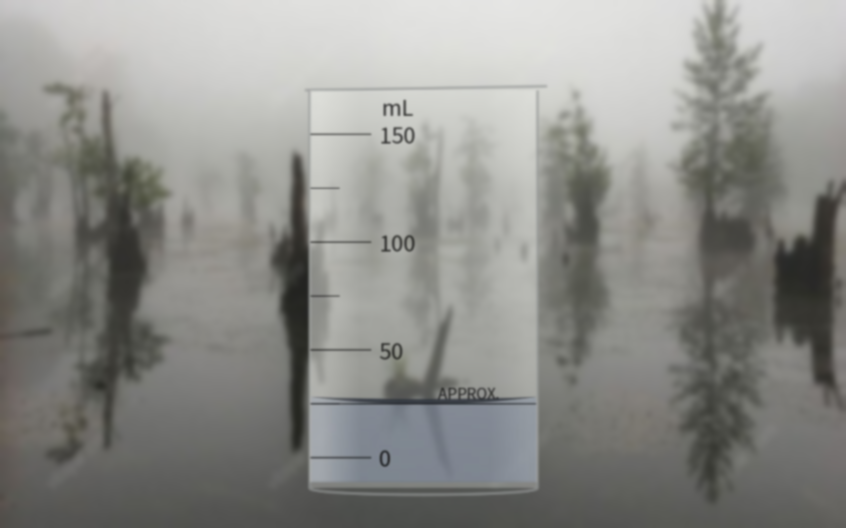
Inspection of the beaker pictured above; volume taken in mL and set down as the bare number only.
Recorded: 25
